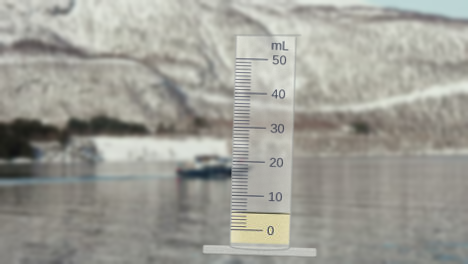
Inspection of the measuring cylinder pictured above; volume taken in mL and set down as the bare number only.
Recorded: 5
